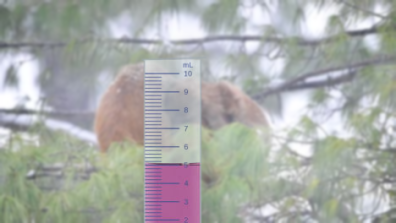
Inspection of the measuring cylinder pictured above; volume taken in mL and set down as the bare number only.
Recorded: 5
